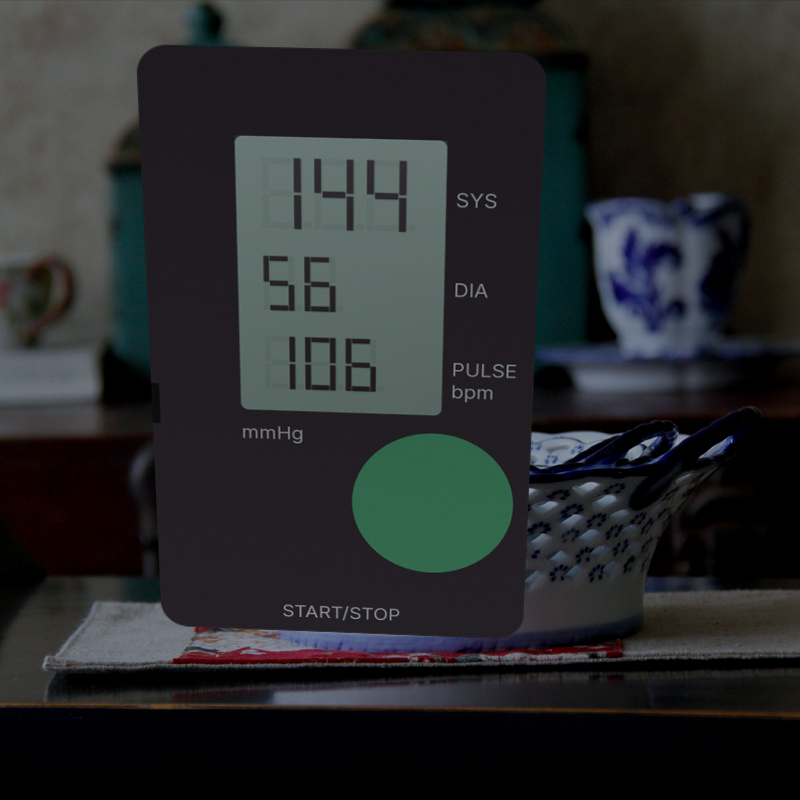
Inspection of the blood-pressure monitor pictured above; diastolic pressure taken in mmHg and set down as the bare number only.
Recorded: 56
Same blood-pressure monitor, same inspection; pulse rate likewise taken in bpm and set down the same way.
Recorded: 106
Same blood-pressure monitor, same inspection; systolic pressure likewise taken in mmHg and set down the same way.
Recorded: 144
